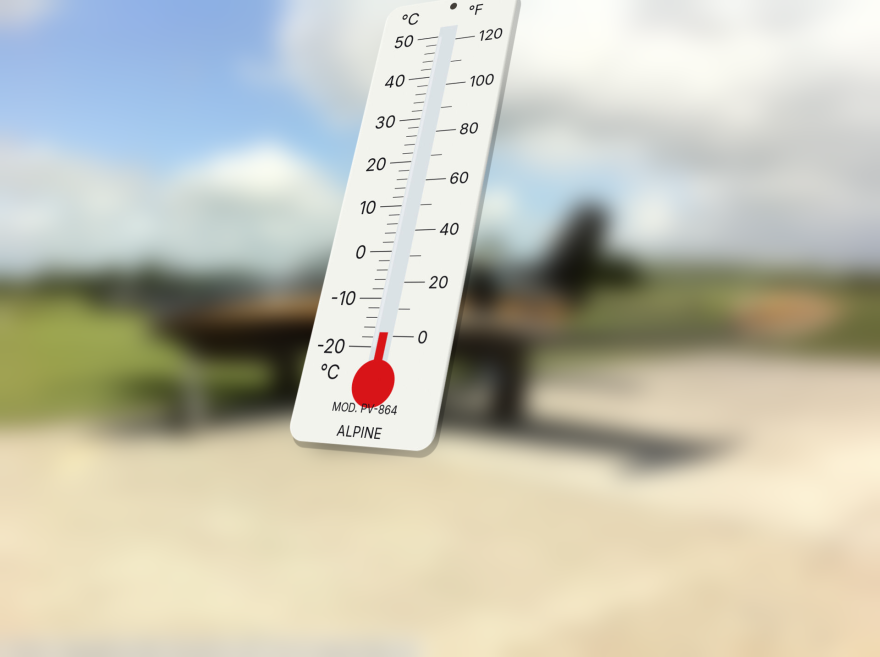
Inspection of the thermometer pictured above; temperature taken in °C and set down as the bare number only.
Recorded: -17
